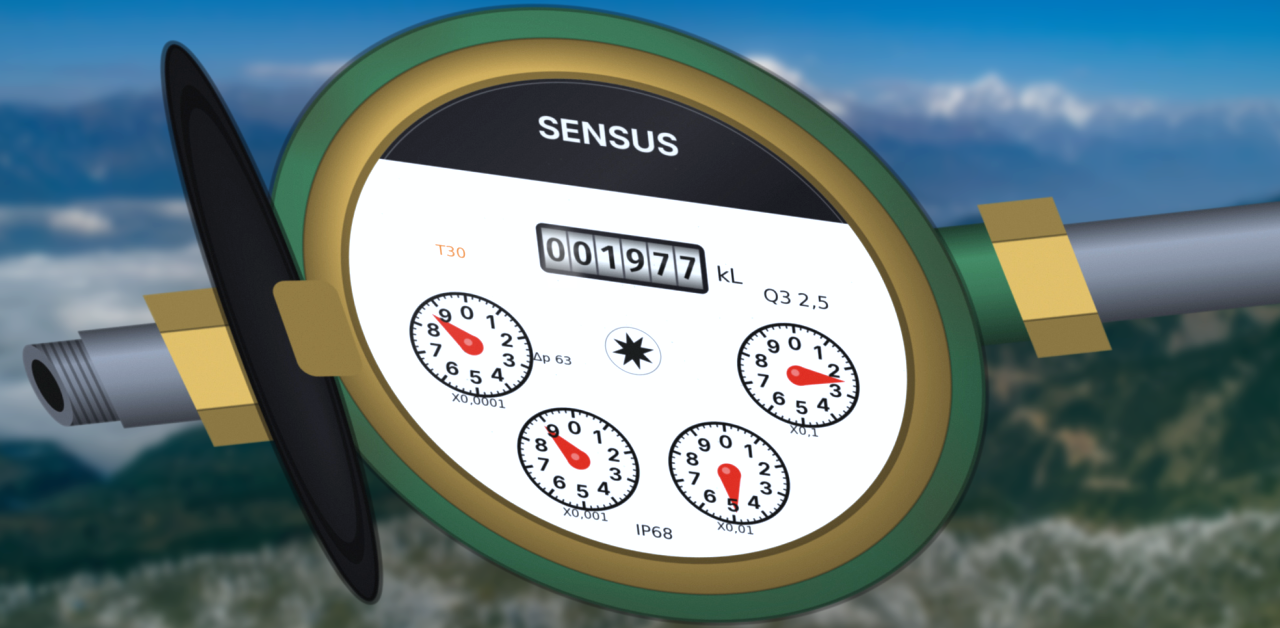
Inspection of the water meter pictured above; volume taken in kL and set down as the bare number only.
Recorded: 1977.2488
